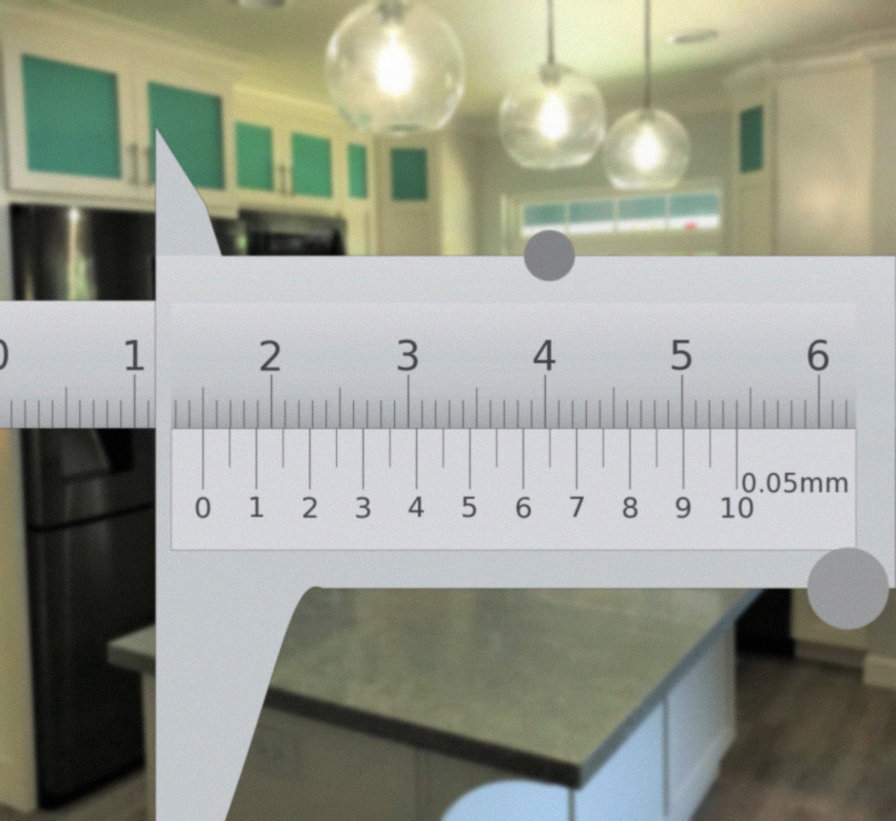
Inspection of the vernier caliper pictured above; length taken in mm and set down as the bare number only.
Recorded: 15.0
